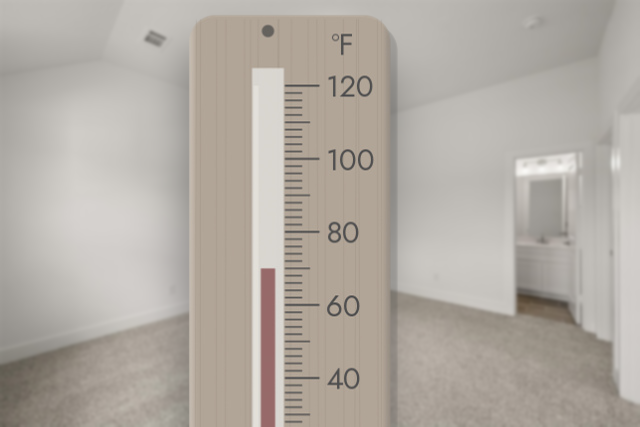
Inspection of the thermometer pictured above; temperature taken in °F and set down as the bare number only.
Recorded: 70
